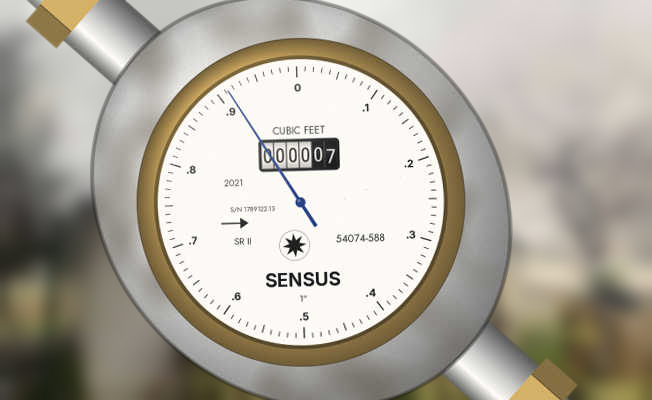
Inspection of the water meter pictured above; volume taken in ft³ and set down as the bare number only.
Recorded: 6.91
